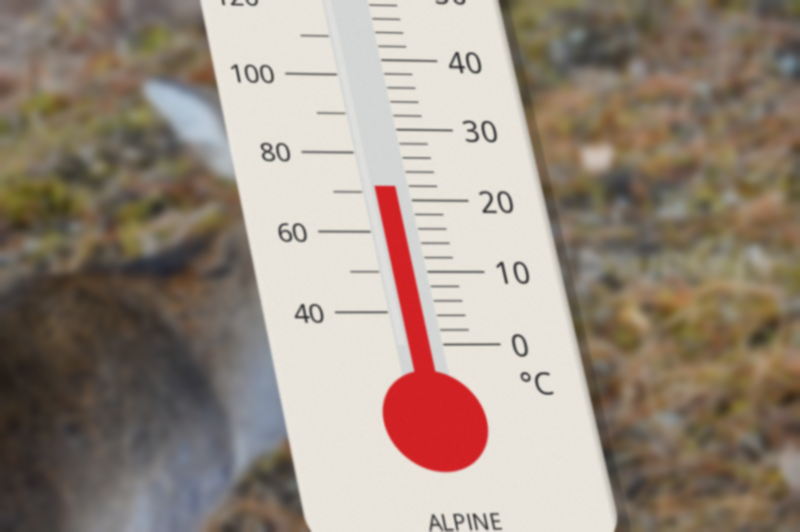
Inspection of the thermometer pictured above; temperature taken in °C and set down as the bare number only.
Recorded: 22
